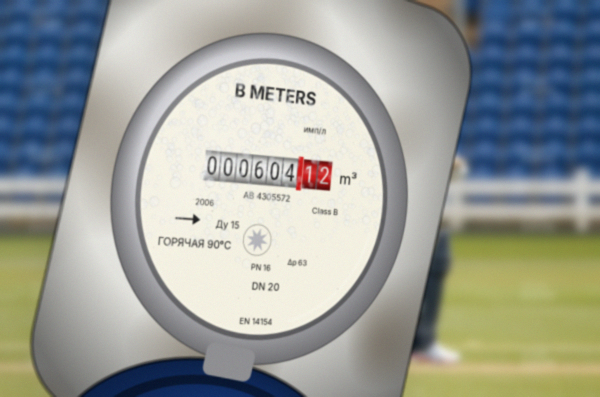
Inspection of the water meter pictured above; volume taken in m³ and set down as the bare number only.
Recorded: 604.12
